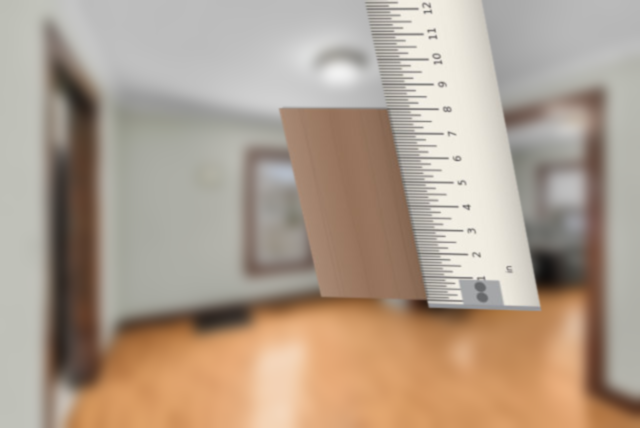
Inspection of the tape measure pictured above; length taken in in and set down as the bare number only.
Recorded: 8
